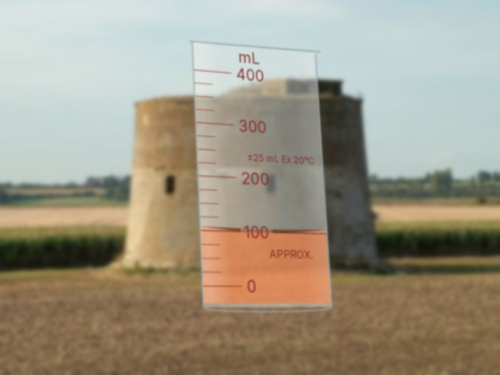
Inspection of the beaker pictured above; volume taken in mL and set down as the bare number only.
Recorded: 100
